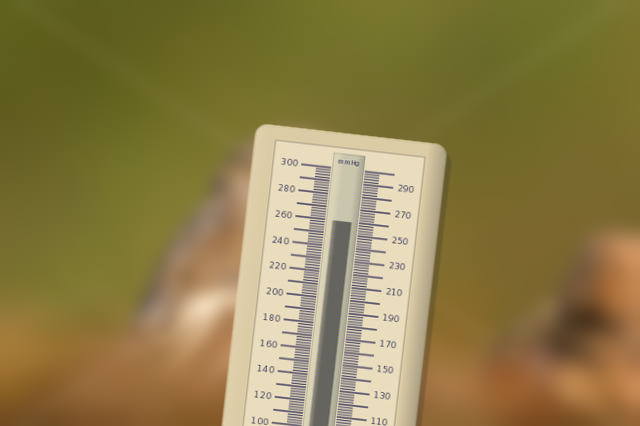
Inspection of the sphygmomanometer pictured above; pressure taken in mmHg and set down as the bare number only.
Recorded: 260
